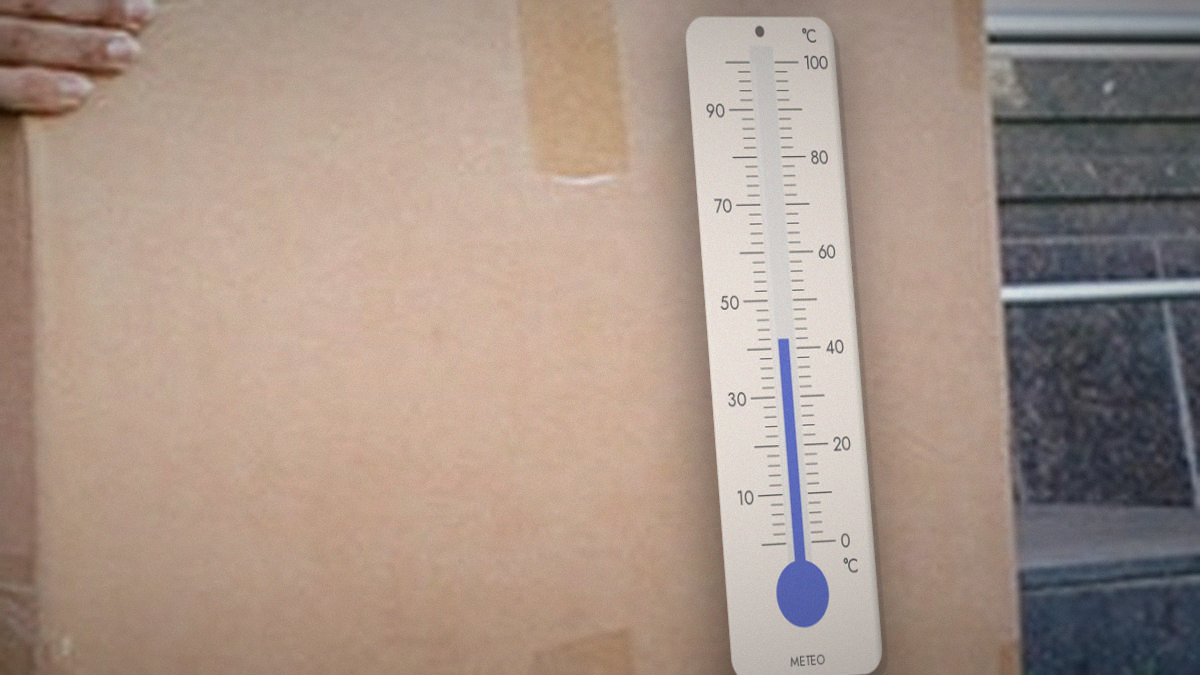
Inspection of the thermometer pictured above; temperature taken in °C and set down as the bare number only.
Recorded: 42
